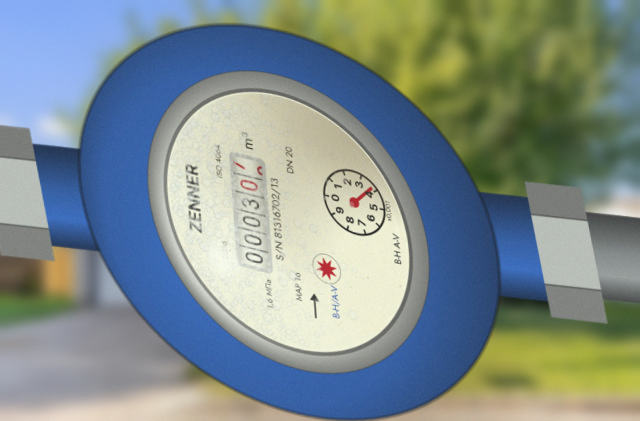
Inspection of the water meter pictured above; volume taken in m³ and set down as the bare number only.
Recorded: 3.073
